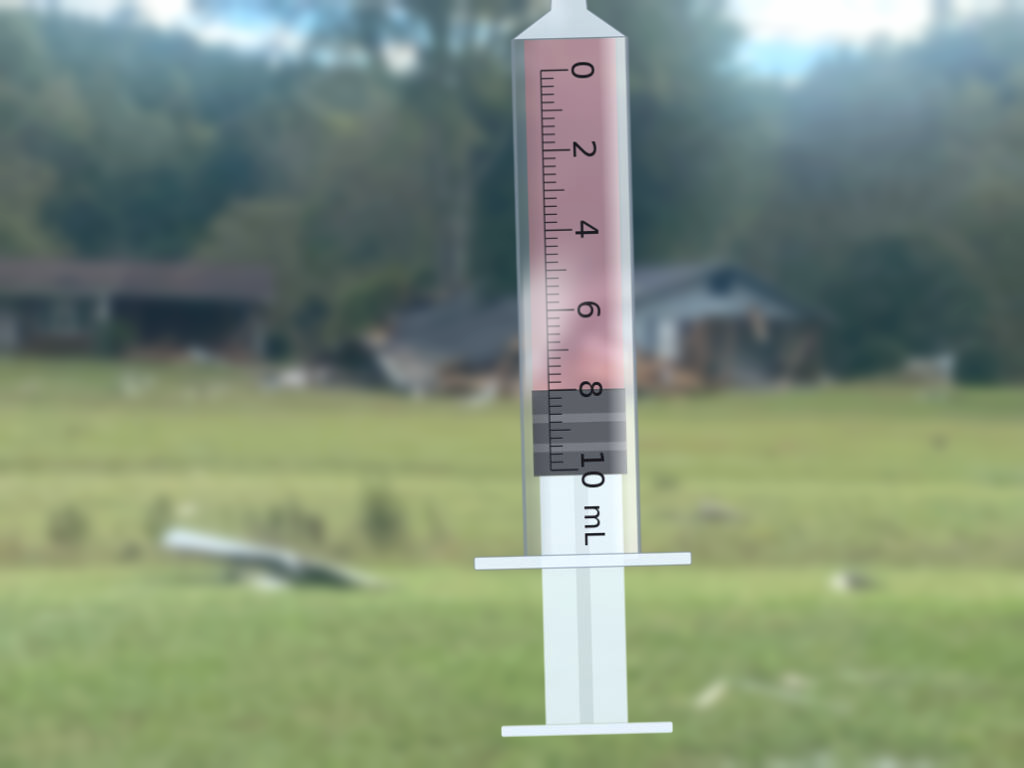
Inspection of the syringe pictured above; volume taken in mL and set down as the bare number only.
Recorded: 8
